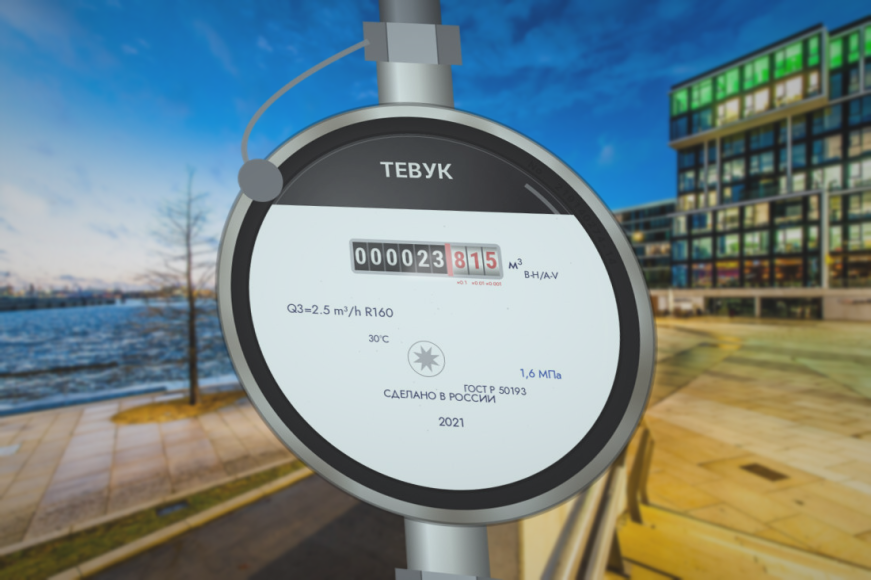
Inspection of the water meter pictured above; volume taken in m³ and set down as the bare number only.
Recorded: 23.815
